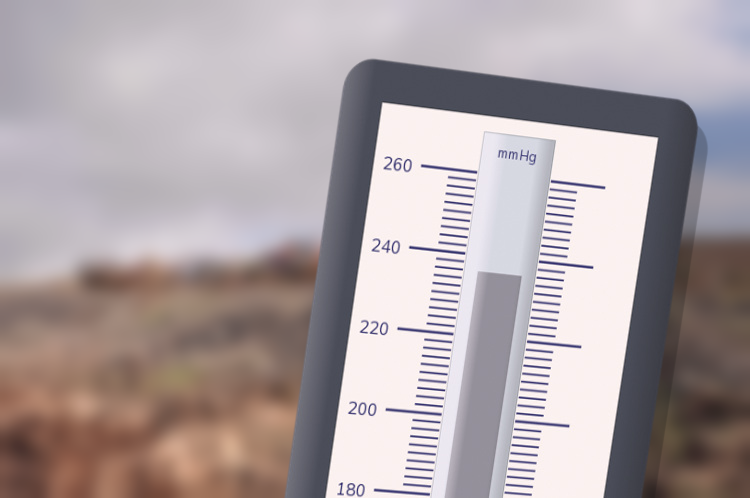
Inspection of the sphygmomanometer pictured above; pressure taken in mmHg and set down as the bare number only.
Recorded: 236
